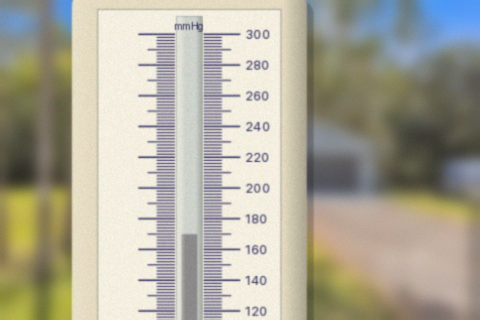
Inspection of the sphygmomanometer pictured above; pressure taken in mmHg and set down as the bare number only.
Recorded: 170
